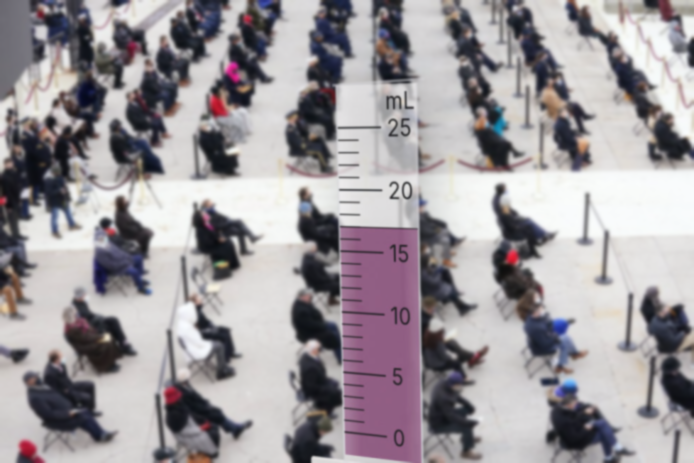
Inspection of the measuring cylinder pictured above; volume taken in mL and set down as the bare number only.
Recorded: 17
